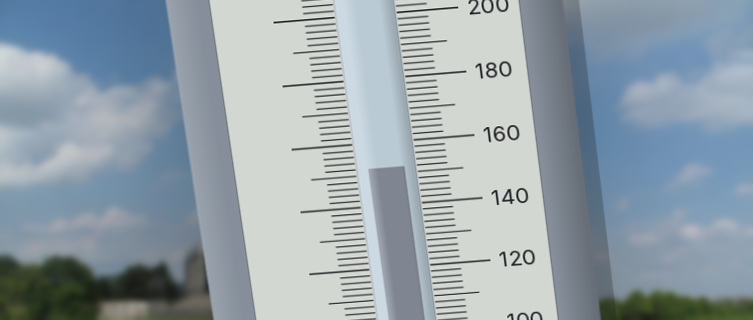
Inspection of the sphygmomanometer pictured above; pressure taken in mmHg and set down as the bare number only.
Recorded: 152
